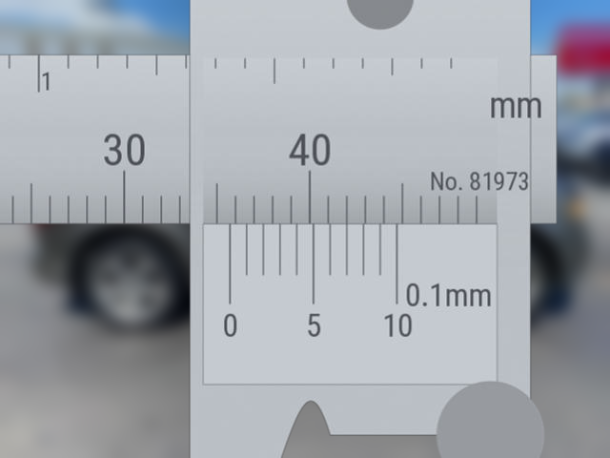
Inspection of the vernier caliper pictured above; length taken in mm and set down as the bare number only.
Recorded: 35.7
